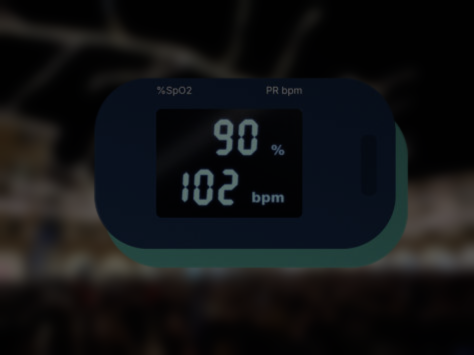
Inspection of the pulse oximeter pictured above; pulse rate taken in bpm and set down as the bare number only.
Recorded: 102
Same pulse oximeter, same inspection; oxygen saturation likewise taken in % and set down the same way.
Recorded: 90
